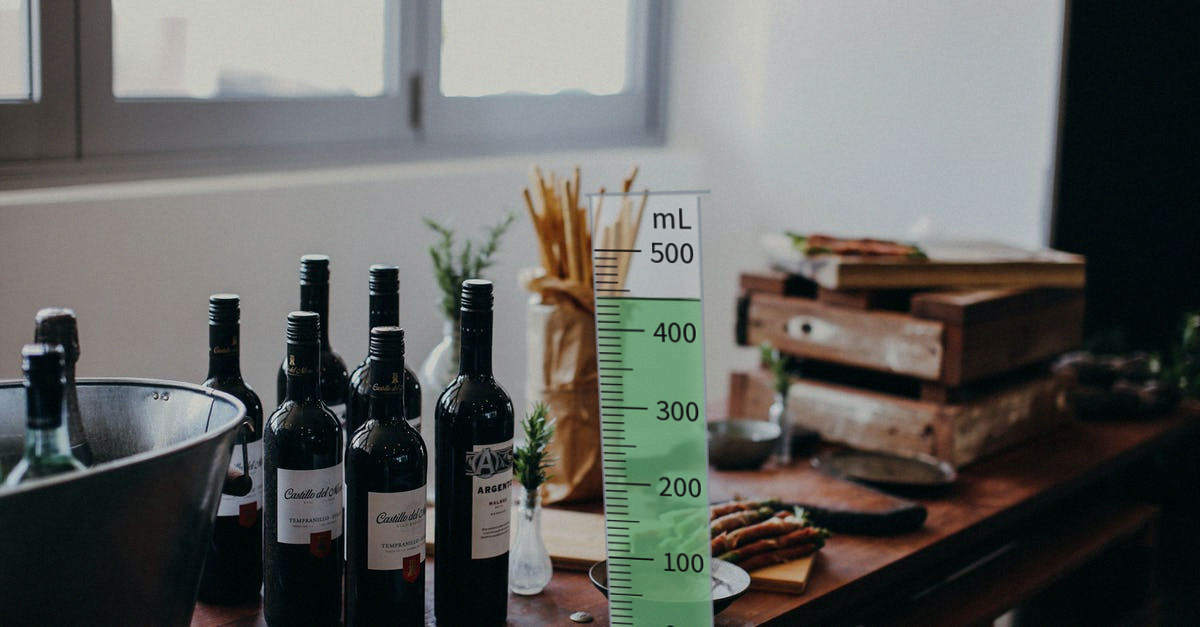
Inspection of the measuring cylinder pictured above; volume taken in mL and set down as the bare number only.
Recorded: 440
